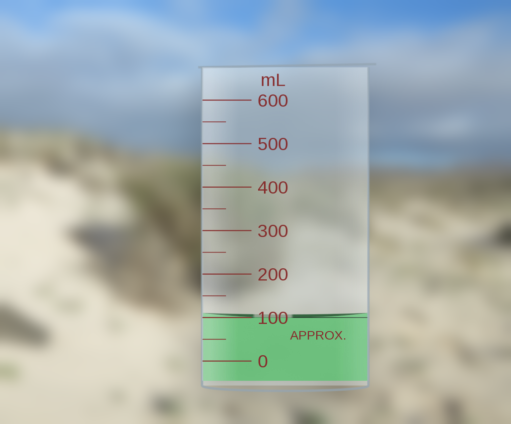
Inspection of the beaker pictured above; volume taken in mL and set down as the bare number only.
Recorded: 100
